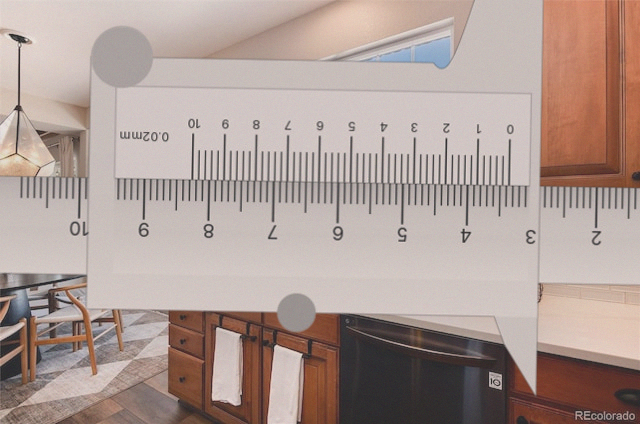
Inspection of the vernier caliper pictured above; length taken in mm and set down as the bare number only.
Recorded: 33.6
